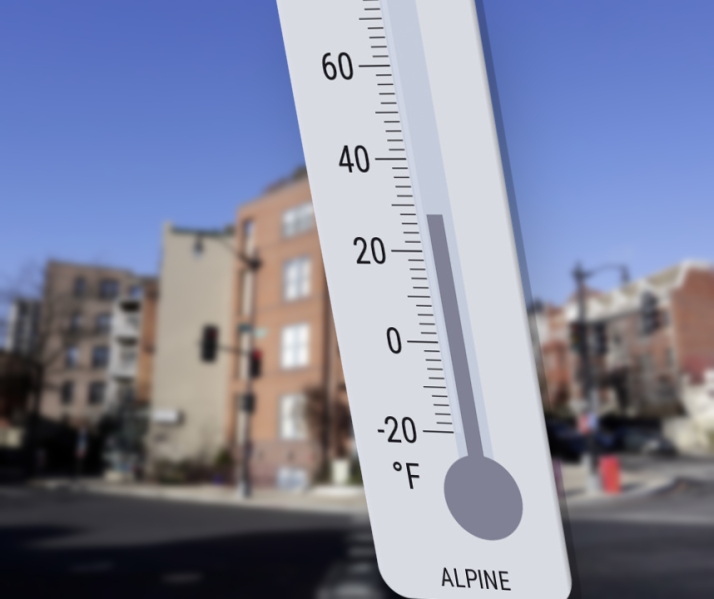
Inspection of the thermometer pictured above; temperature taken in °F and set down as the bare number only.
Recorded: 28
